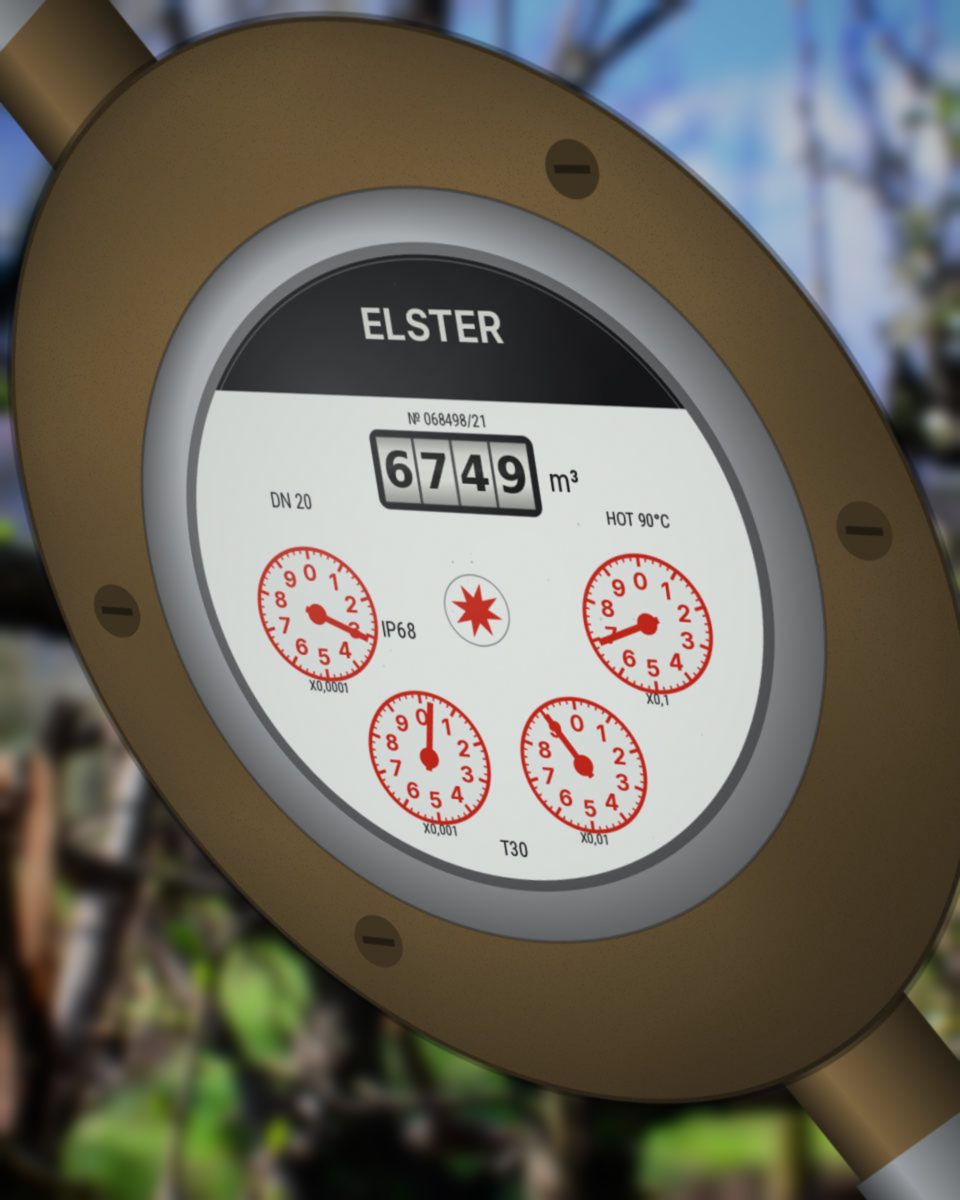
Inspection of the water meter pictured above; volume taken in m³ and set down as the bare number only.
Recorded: 6749.6903
